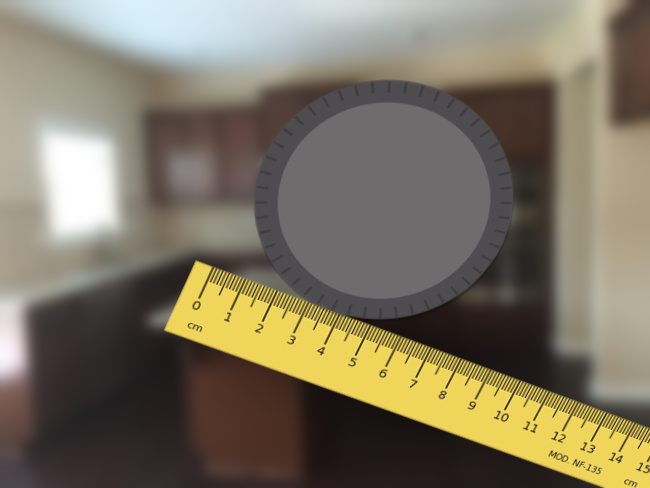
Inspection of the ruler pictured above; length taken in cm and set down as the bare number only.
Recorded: 7.5
